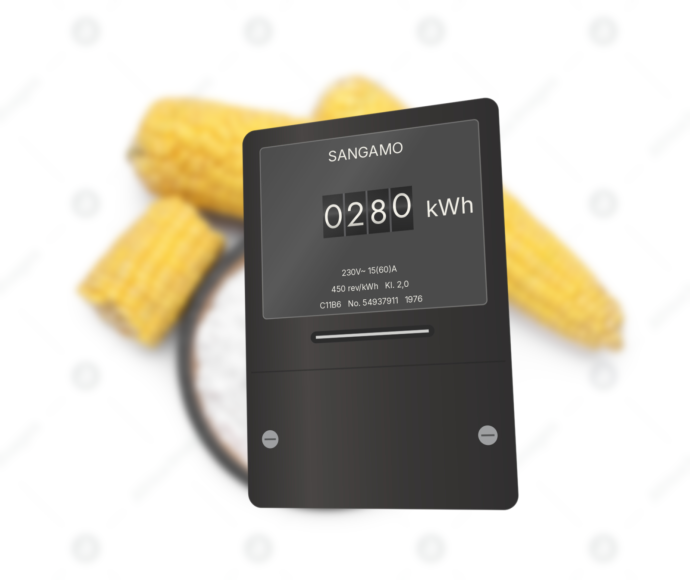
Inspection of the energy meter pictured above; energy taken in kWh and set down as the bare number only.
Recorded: 280
